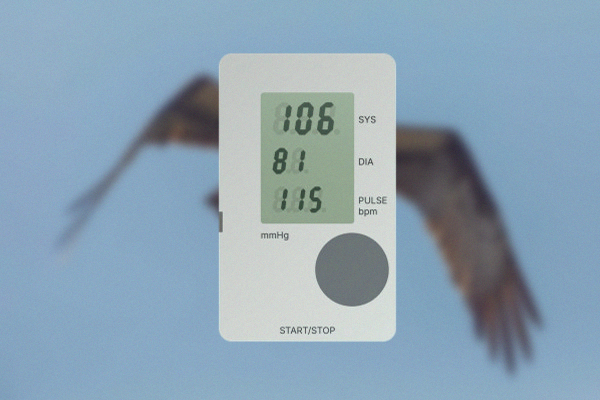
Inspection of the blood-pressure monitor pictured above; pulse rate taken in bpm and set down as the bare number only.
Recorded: 115
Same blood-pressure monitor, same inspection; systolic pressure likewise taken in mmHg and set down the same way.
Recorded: 106
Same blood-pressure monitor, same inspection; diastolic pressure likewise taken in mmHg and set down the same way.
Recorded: 81
